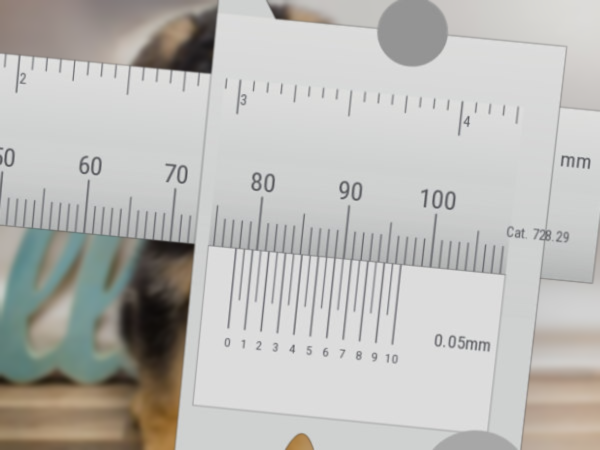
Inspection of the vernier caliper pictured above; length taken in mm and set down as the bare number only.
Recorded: 77.6
